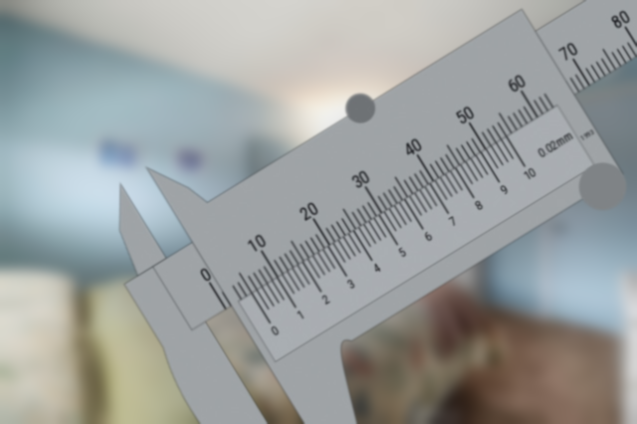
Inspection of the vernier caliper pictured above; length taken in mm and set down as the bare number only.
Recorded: 5.0
